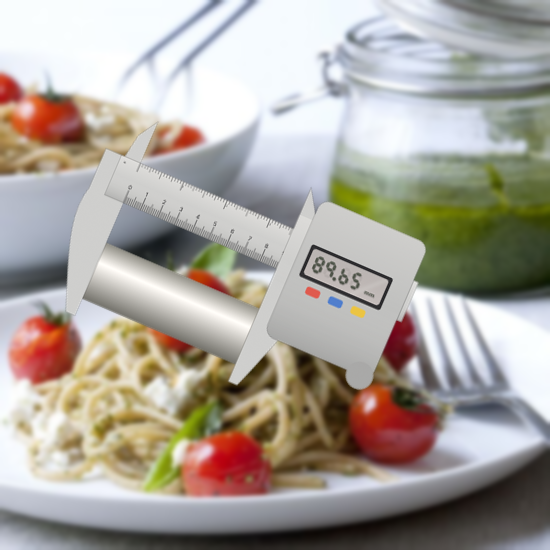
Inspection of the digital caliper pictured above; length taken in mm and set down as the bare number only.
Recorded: 89.65
